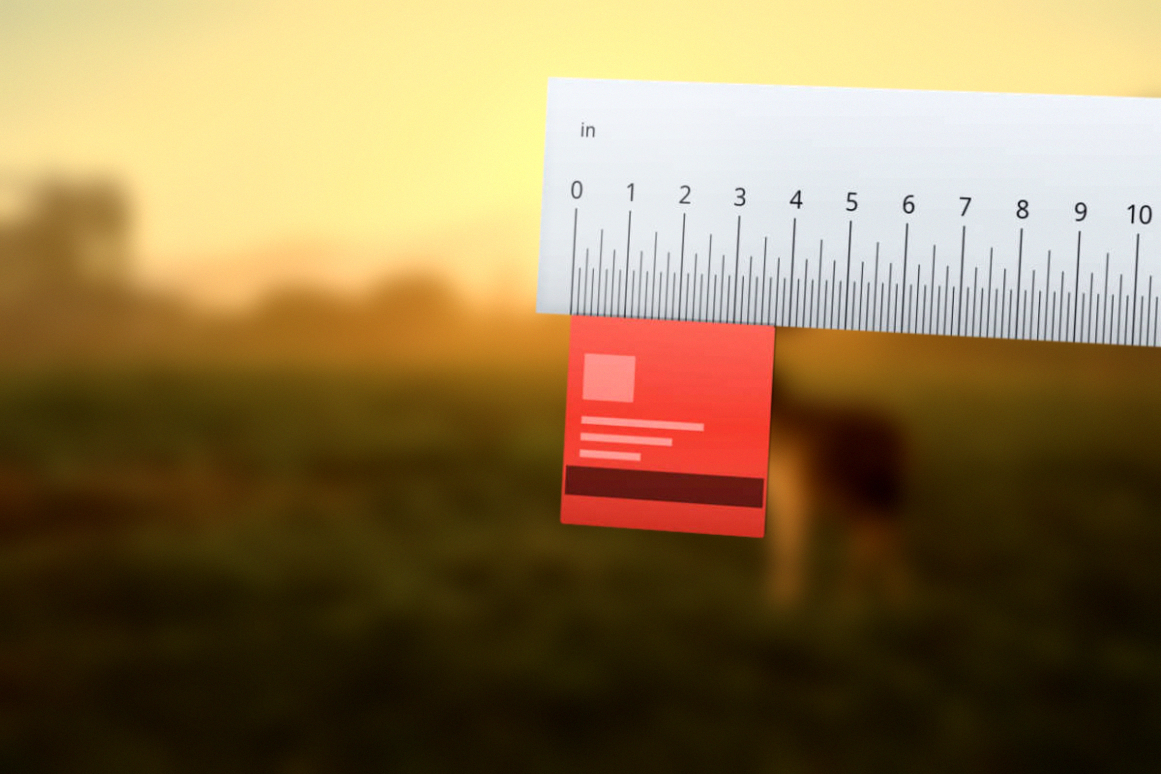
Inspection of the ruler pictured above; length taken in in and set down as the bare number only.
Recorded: 3.75
